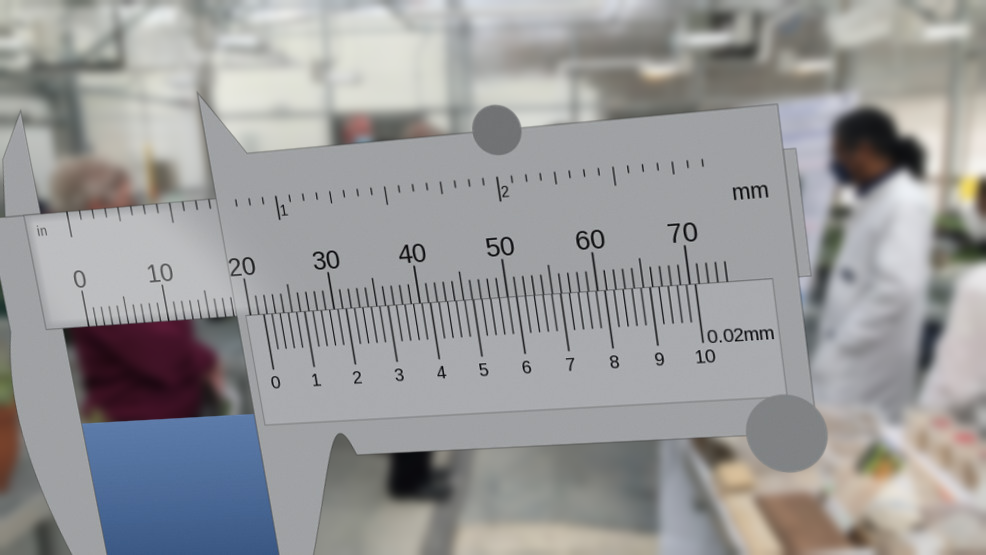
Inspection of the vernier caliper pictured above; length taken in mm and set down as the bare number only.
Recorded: 21.6
